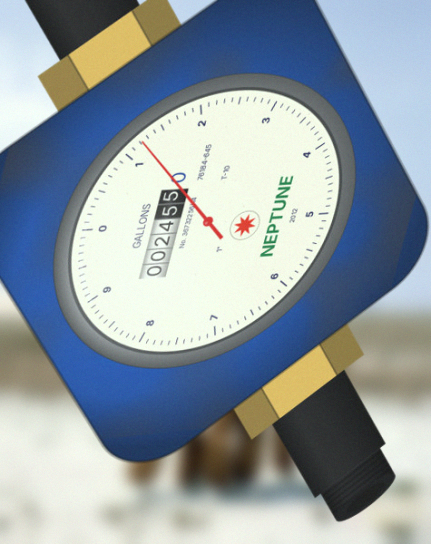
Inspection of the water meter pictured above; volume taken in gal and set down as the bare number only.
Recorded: 24551.2
